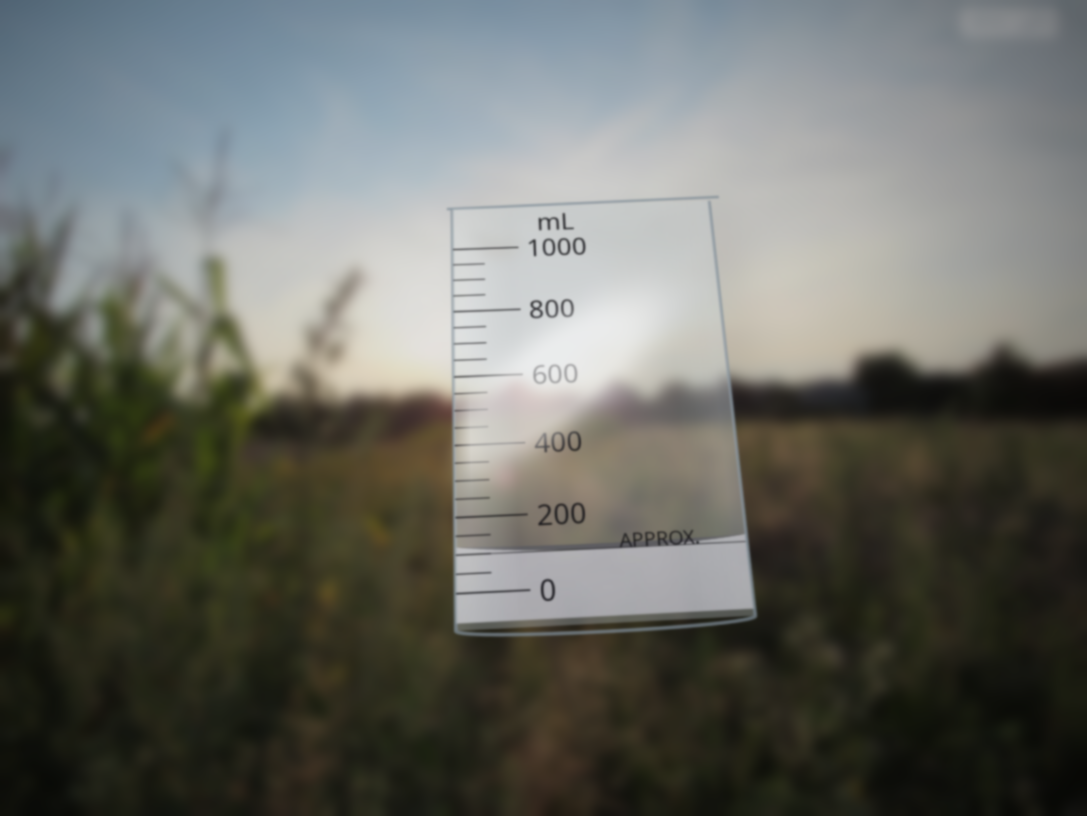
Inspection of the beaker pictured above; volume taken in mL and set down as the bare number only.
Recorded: 100
